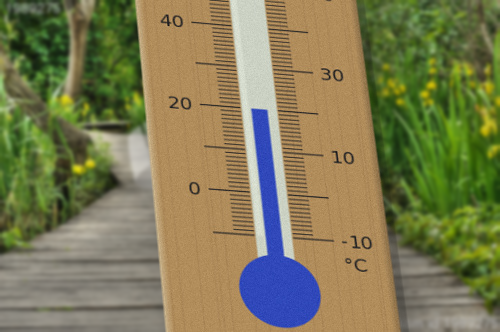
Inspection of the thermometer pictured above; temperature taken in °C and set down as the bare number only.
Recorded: 20
